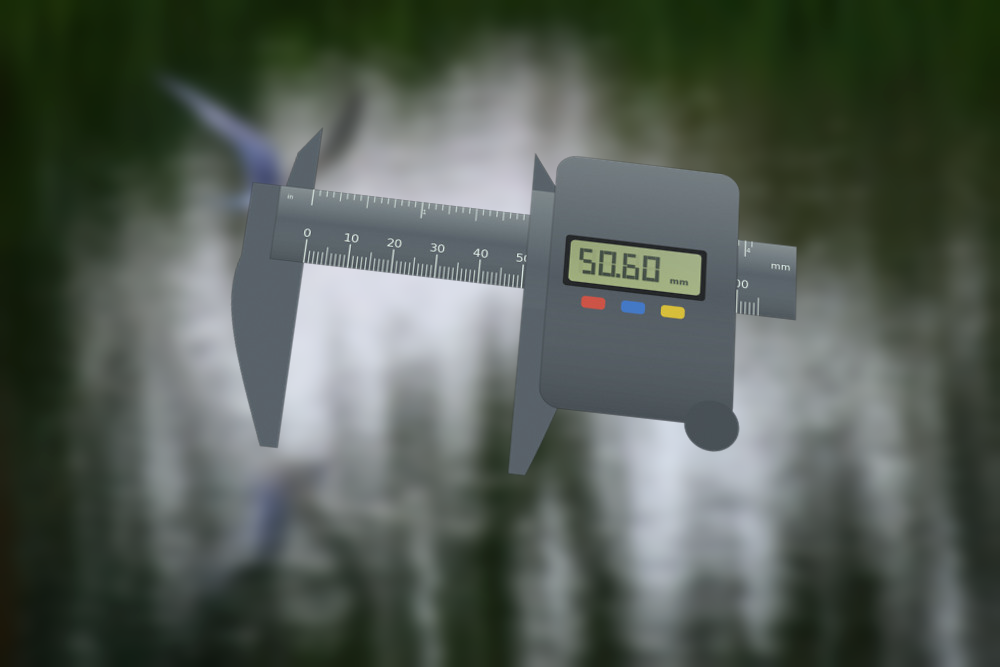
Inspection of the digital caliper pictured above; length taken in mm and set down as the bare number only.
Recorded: 50.60
